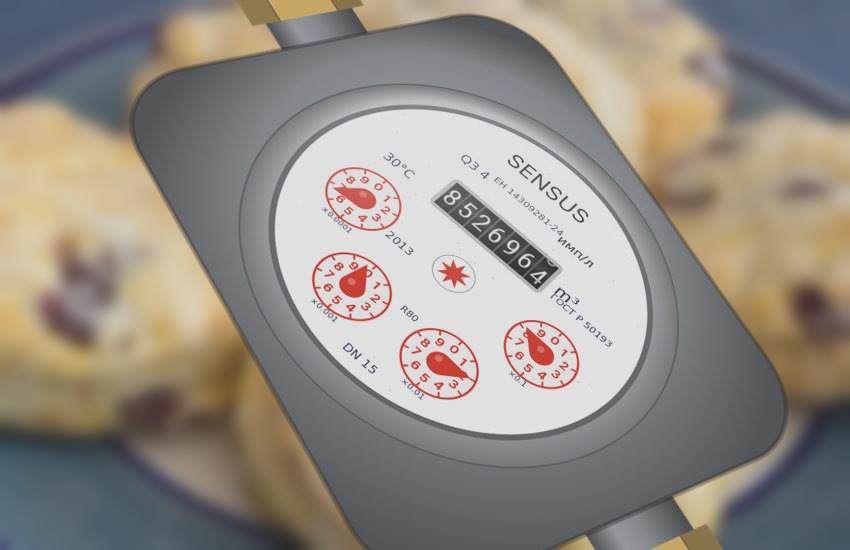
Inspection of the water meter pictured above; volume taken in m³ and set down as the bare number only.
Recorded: 8526963.8196
